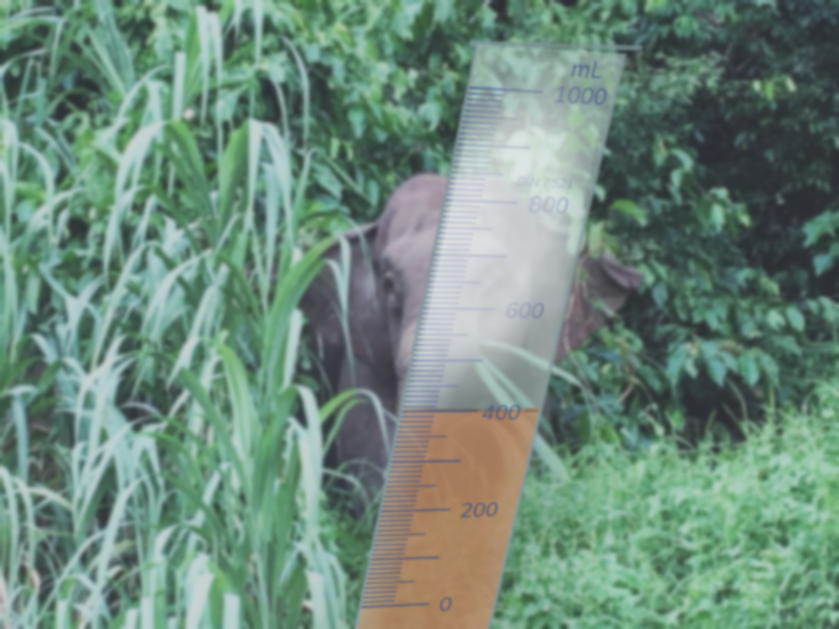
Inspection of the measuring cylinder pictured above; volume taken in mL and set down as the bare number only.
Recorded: 400
